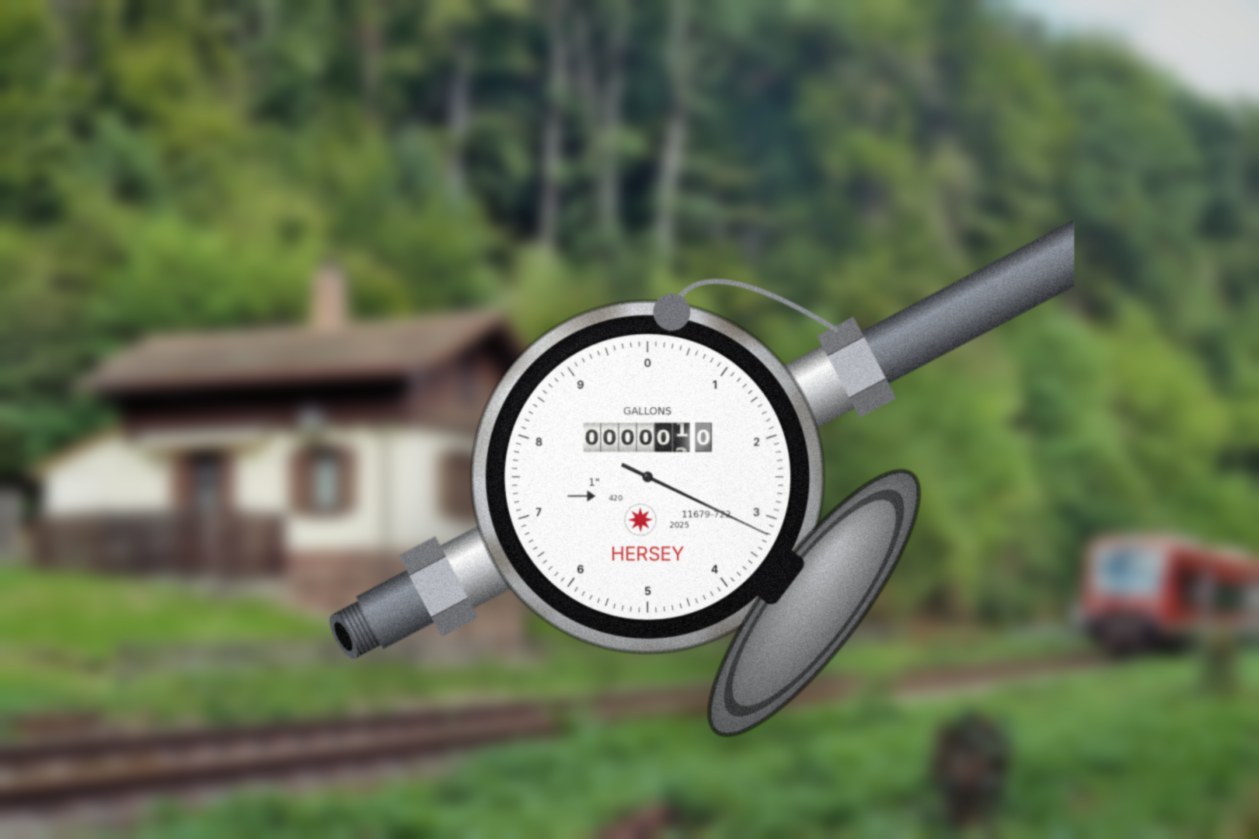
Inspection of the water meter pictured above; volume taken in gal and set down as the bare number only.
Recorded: 13.2
